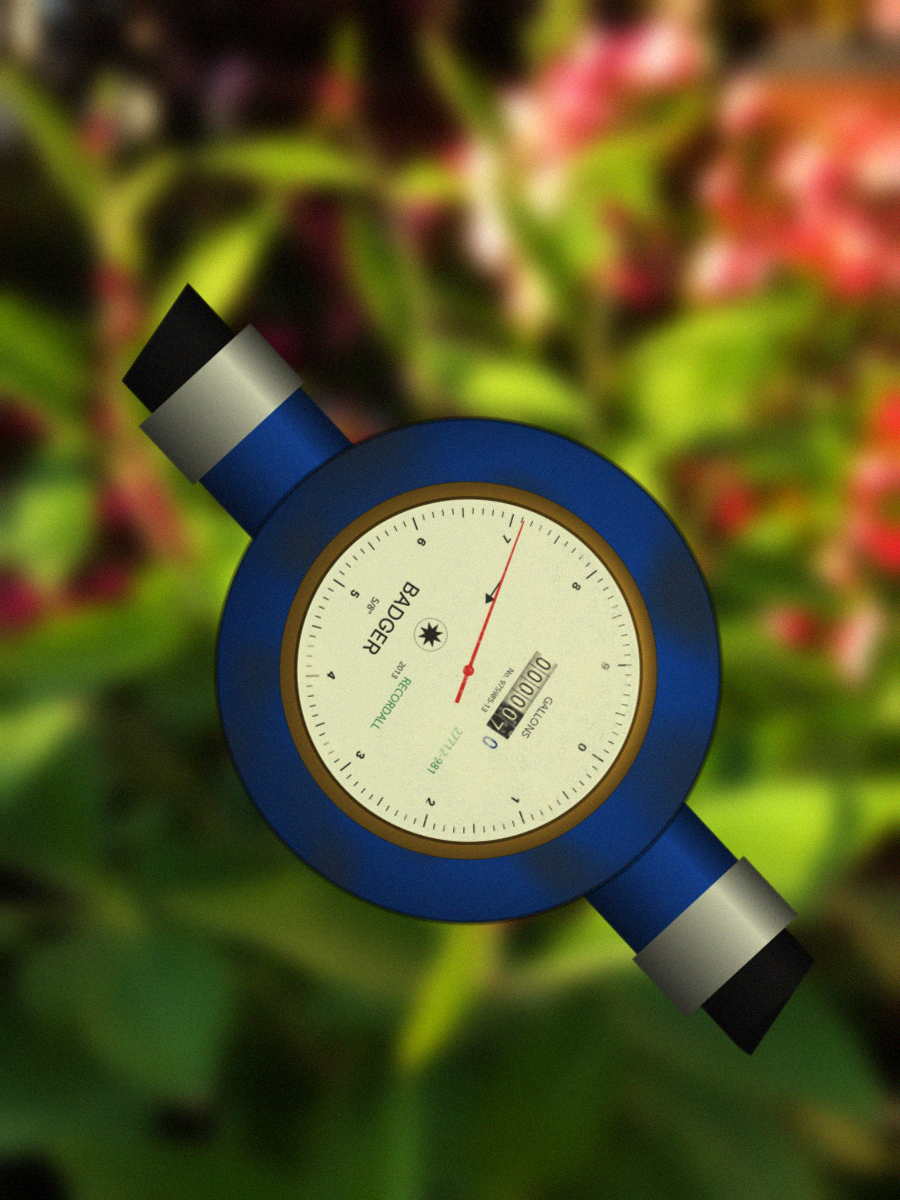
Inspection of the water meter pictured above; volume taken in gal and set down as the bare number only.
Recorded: 67.1
